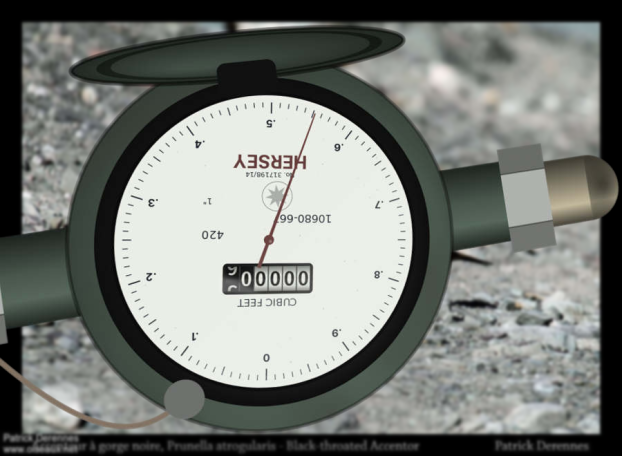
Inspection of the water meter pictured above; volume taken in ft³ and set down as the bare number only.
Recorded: 5.55
